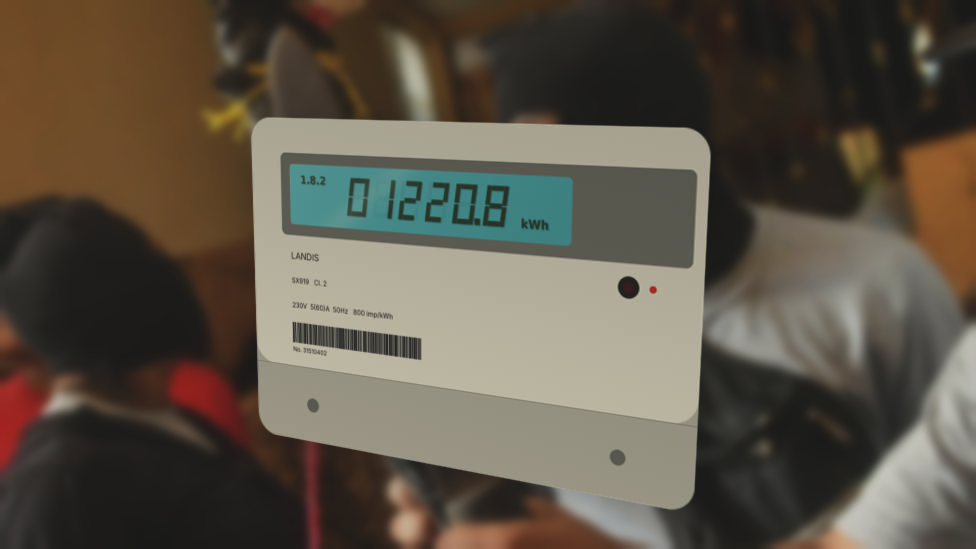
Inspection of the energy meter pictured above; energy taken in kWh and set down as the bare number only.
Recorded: 1220.8
